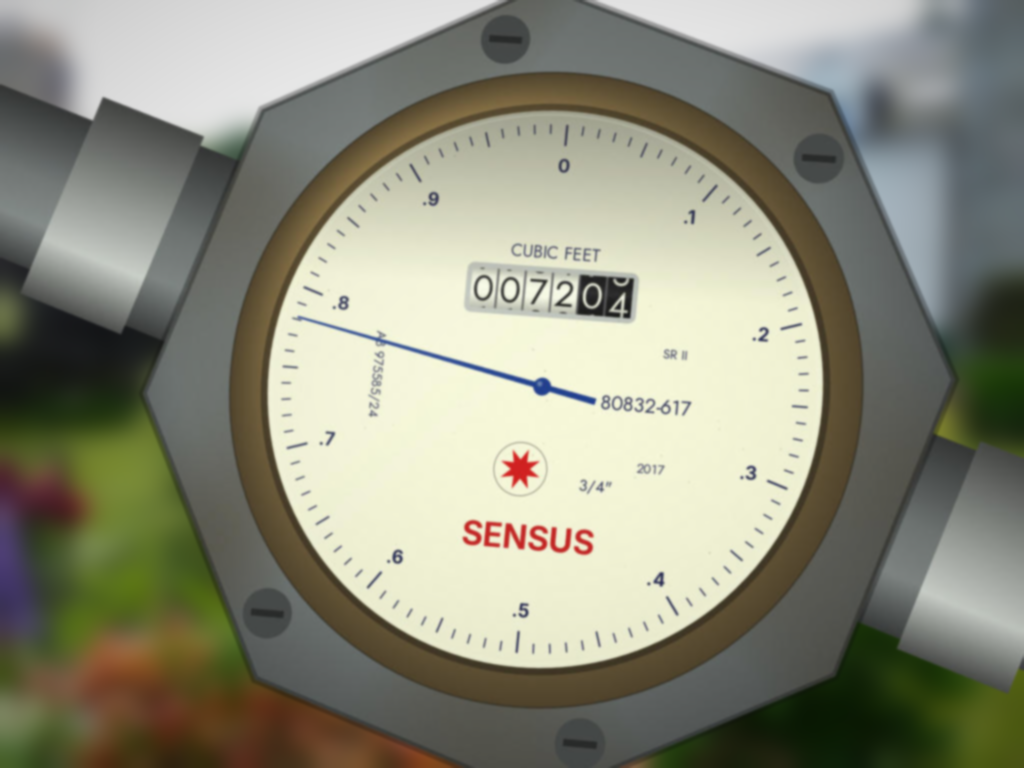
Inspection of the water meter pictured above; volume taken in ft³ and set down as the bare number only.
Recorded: 7203.78
